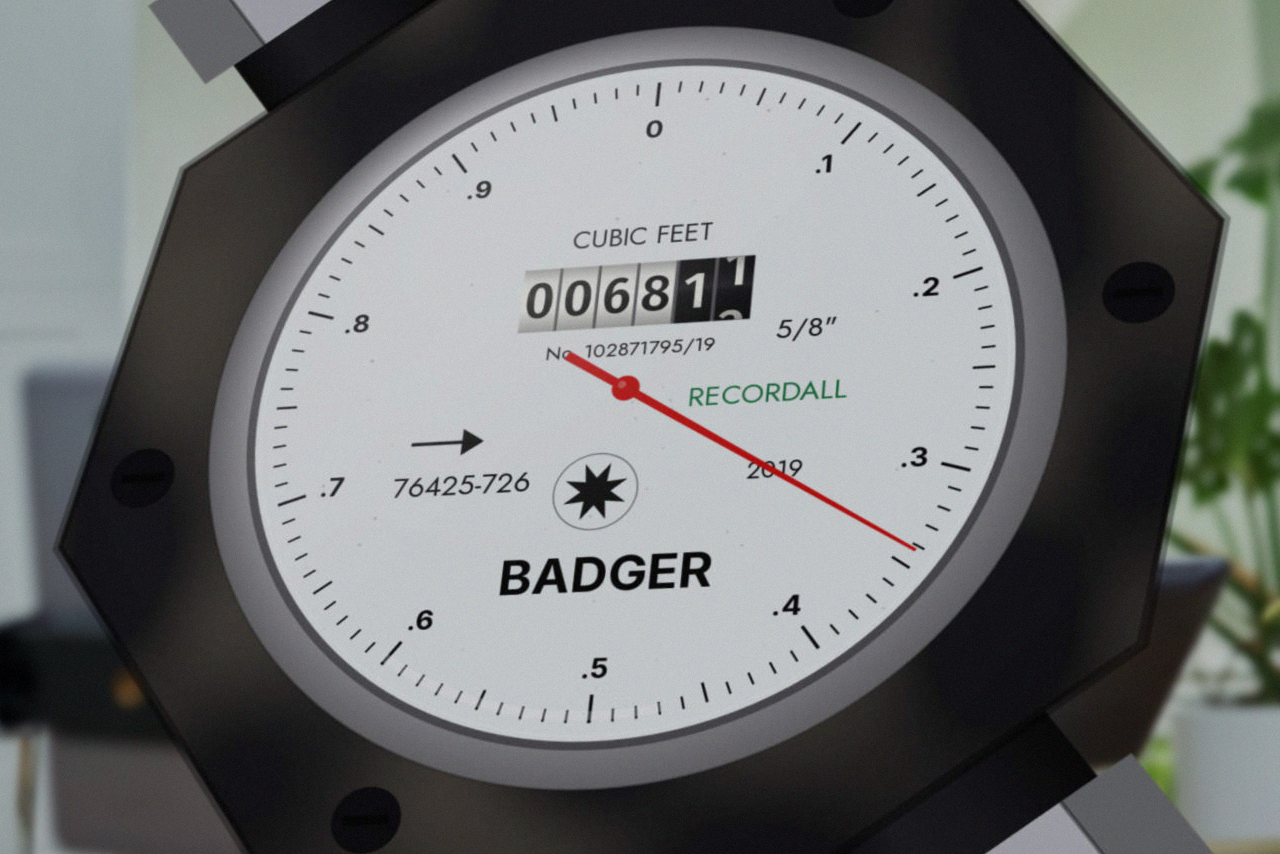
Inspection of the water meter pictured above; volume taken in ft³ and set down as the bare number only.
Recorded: 6811.34
